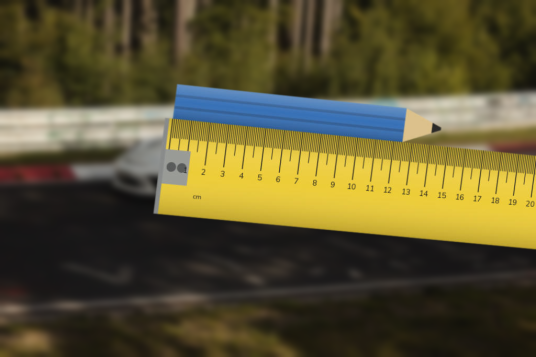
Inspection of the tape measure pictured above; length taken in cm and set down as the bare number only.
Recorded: 14.5
